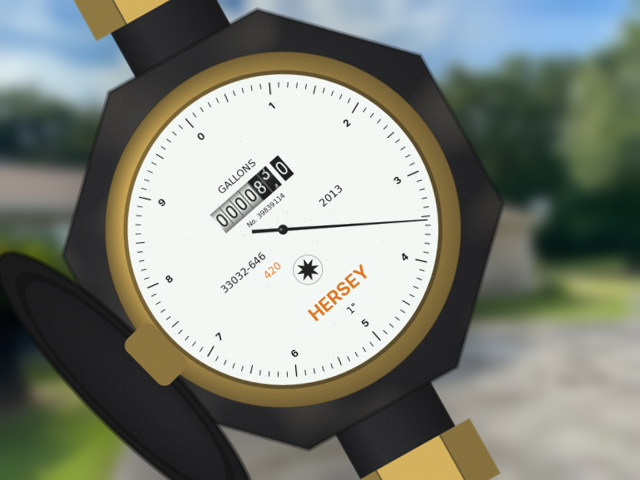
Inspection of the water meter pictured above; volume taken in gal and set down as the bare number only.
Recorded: 833.5
